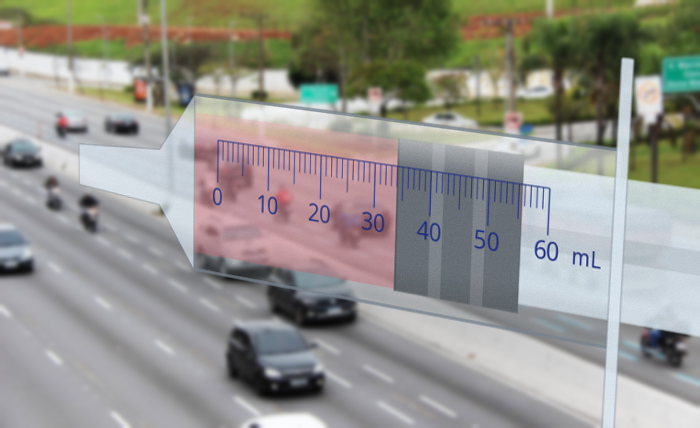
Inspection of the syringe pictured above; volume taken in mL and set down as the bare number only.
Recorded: 34
